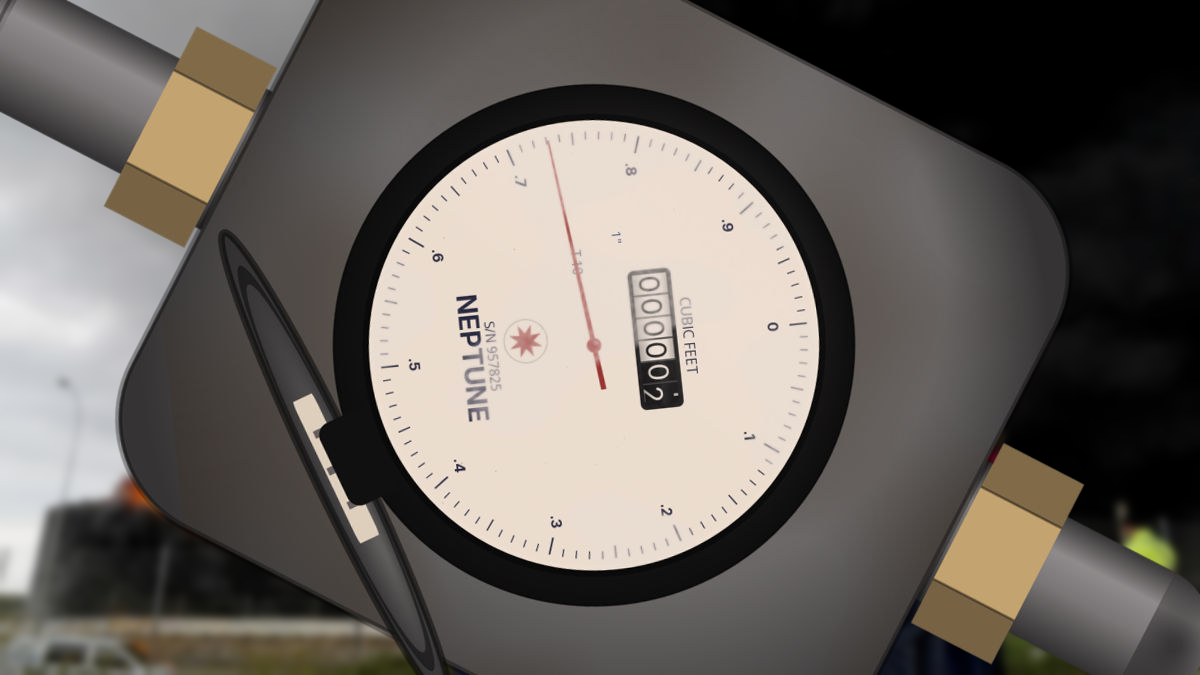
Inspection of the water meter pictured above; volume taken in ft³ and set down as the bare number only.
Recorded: 1.73
